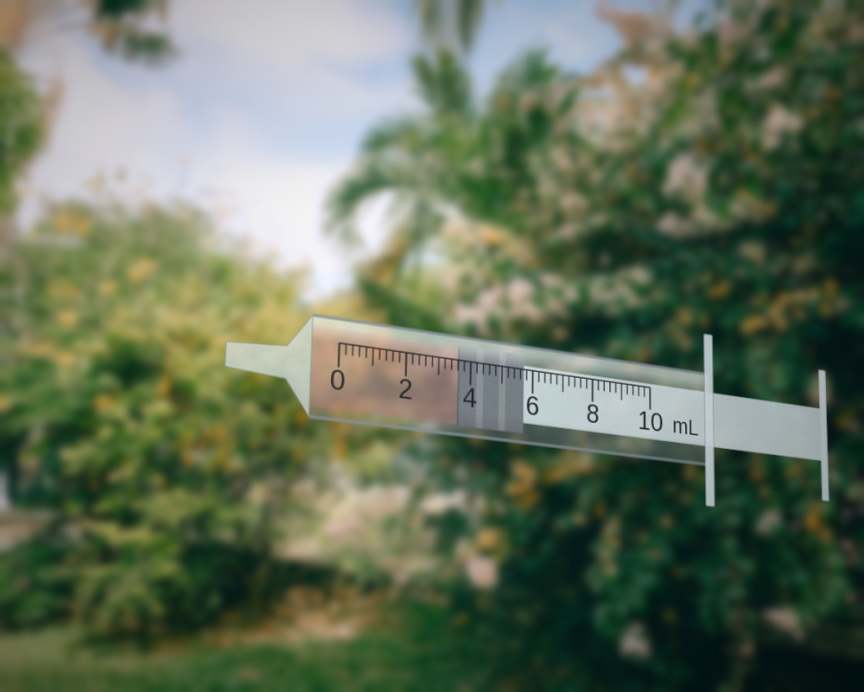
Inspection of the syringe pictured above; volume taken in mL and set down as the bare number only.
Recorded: 3.6
